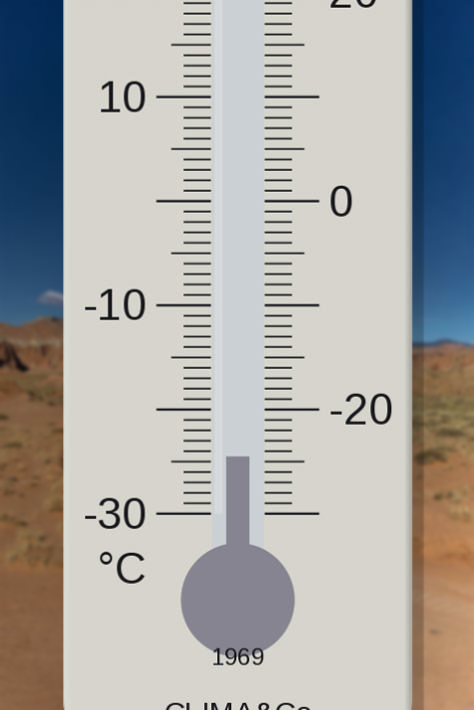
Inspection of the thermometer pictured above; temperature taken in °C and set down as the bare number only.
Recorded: -24.5
